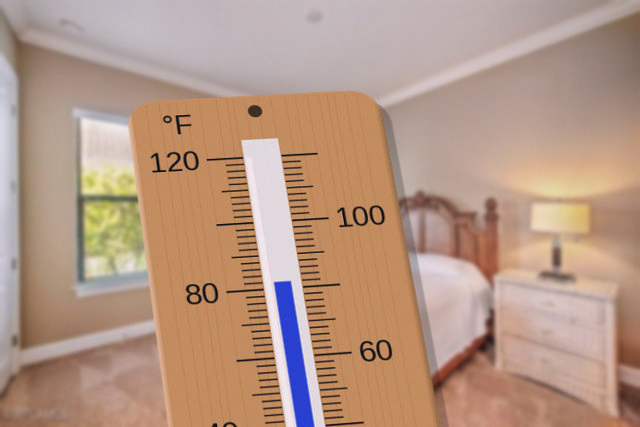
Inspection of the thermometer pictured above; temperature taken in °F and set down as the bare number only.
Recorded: 82
